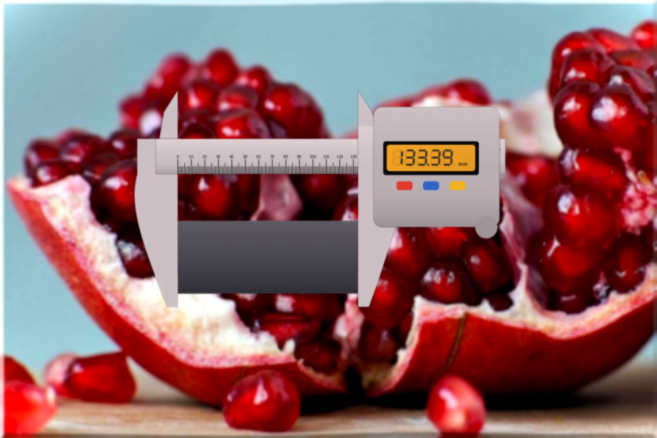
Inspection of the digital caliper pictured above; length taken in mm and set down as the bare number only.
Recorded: 133.39
